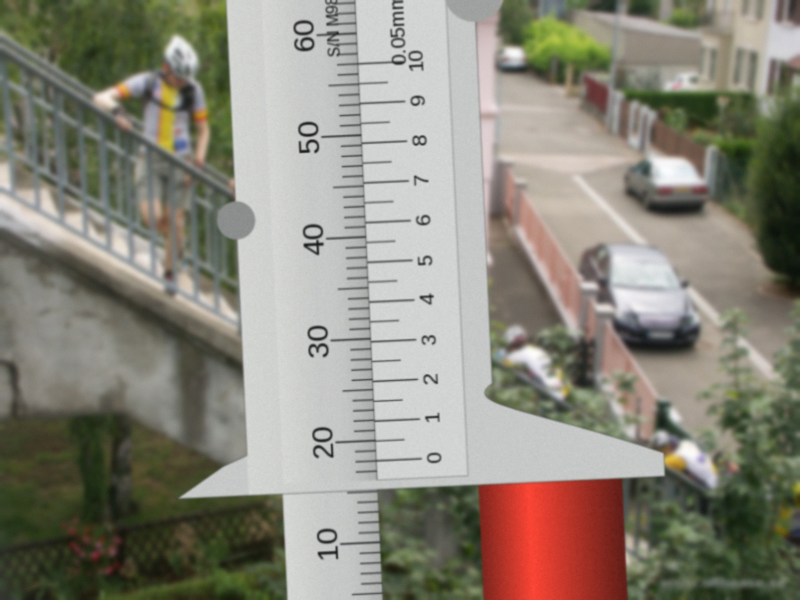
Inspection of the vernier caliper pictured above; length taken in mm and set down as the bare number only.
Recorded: 18.0
